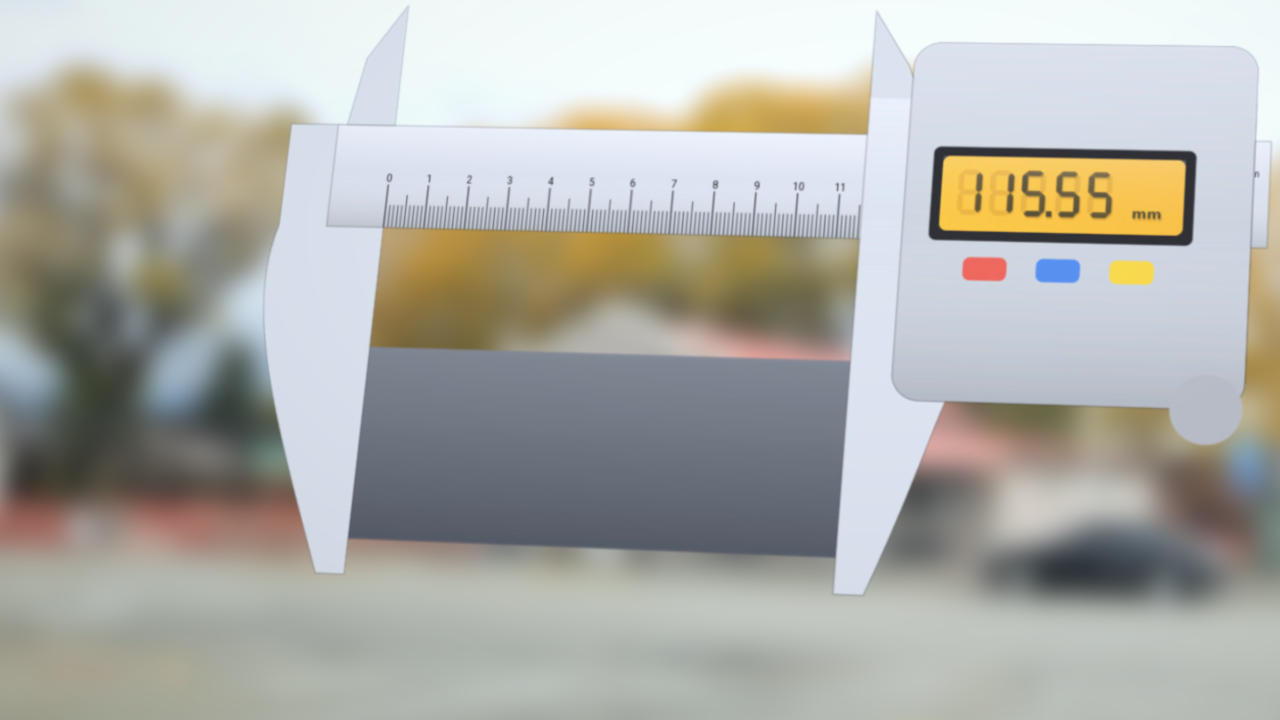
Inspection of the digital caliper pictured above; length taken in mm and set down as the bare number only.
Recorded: 115.55
